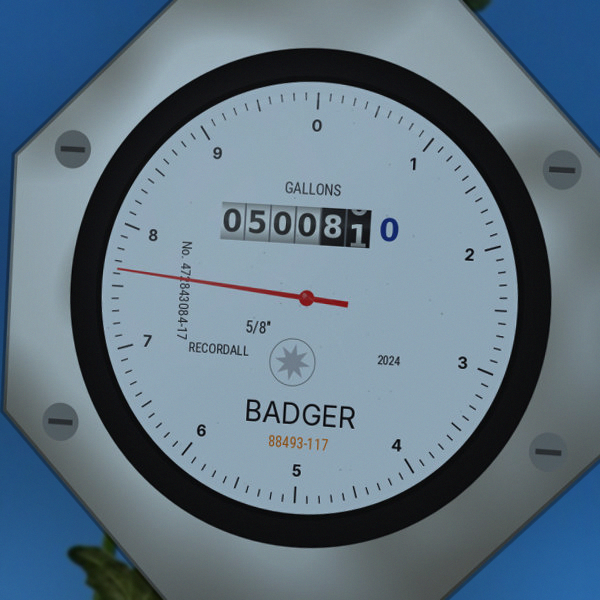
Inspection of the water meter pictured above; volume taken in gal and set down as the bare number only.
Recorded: 500807.6
